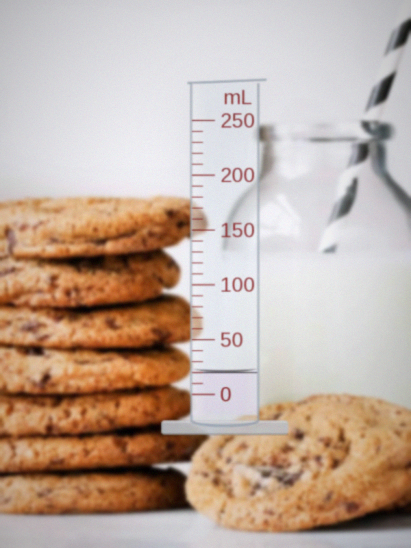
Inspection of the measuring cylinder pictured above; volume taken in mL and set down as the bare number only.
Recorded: 20
